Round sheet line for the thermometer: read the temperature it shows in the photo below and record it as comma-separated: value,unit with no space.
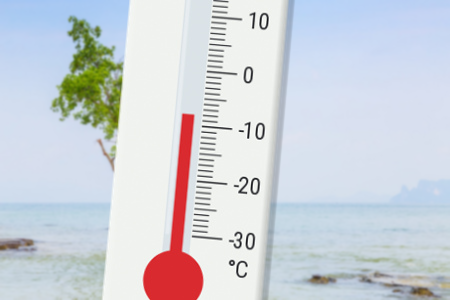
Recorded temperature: -8,°C
